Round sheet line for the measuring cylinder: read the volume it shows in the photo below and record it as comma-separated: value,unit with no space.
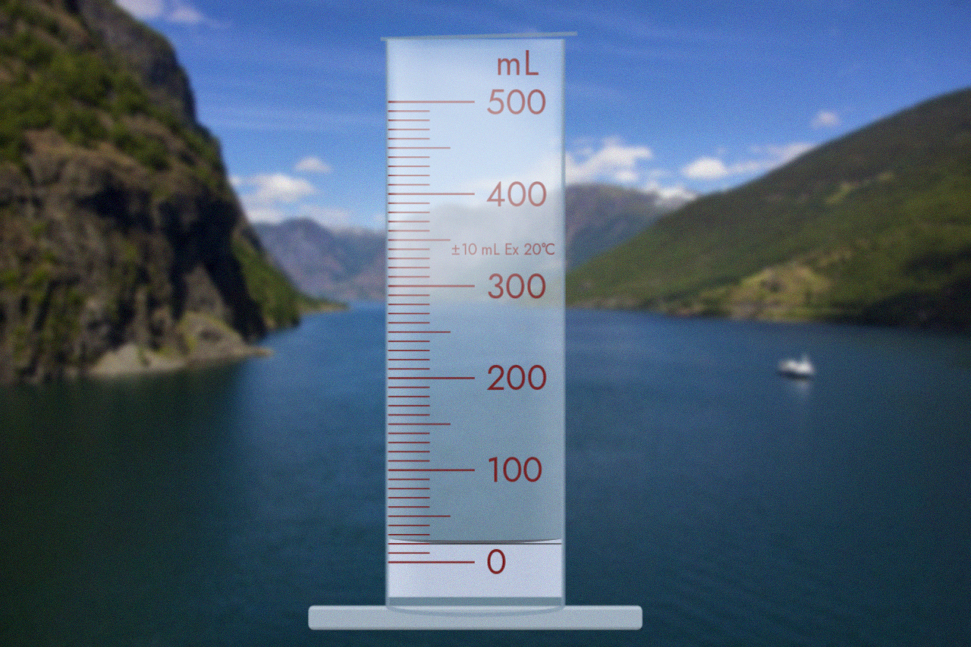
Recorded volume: 20,mL
